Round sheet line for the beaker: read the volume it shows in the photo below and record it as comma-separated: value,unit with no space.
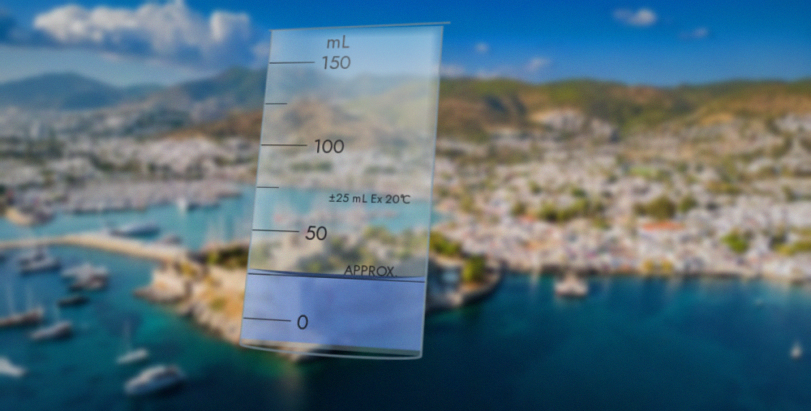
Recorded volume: 25,mL
